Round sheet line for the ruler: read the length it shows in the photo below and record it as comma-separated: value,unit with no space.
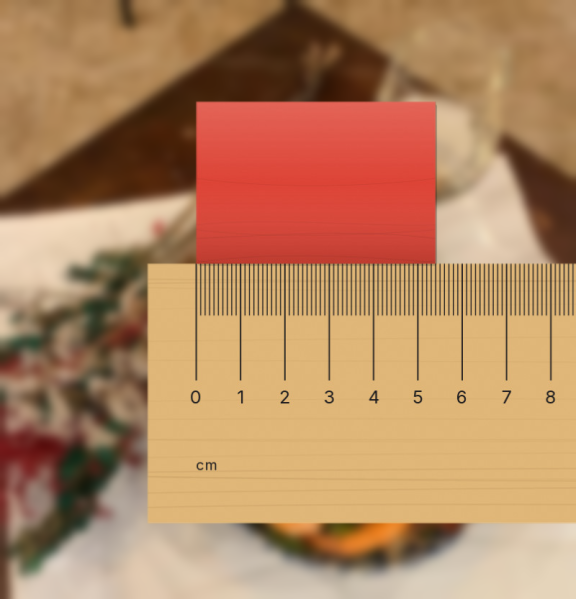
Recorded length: 5.4,cm
